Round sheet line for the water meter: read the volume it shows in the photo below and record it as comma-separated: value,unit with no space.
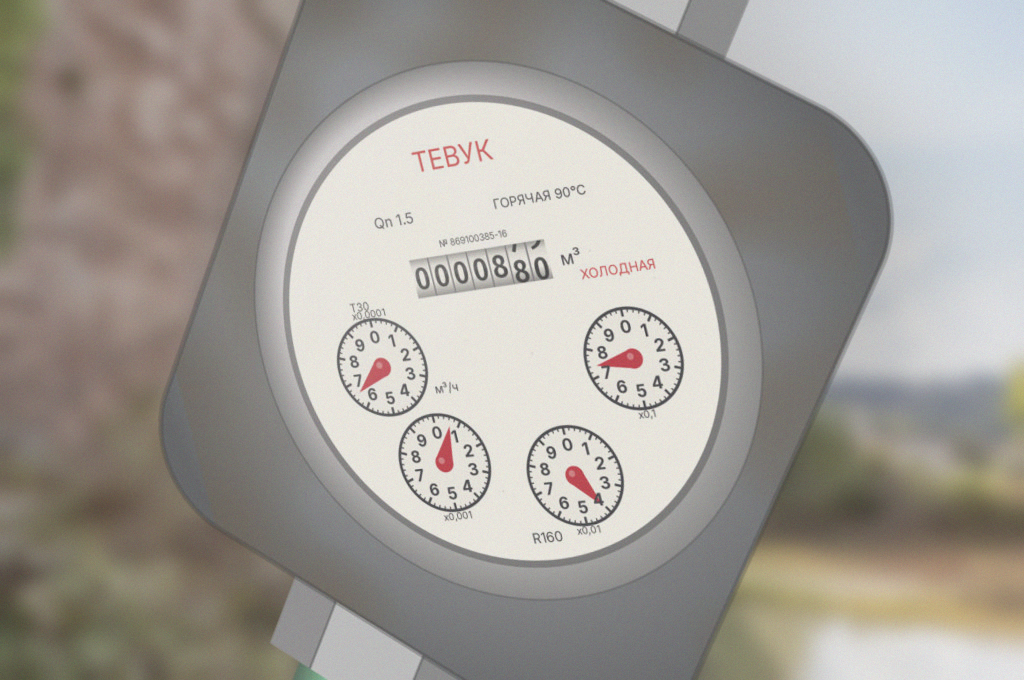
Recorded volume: 879.7406,m³
